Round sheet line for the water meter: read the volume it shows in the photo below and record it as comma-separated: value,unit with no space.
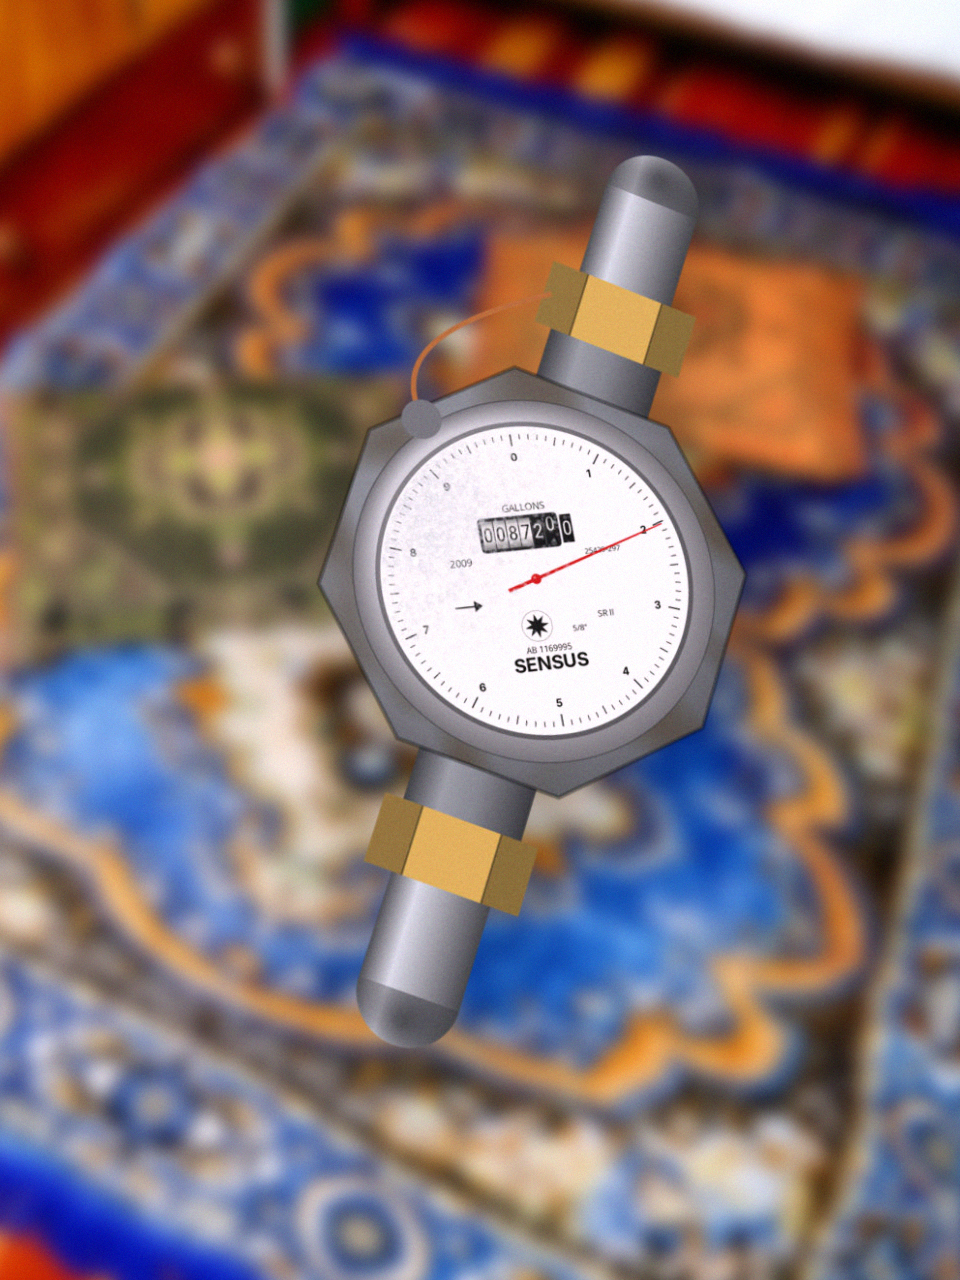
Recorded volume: 87202.0,gal
